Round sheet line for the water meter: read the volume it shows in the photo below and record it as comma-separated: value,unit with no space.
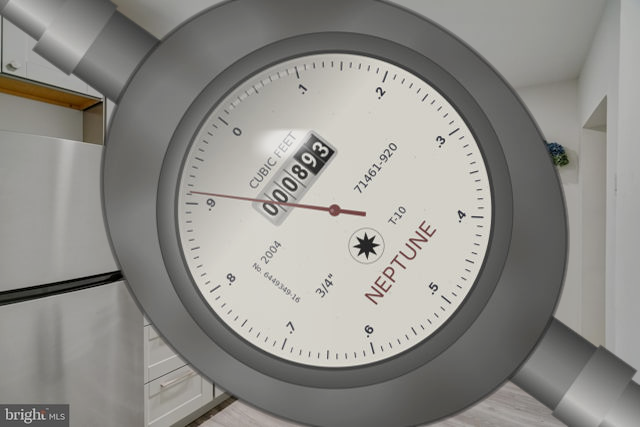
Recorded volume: 892.91,ft³
